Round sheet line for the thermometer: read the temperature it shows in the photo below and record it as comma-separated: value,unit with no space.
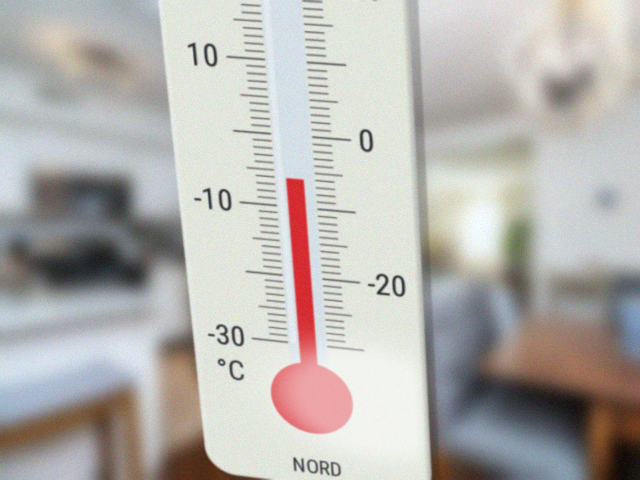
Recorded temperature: -6,°C
